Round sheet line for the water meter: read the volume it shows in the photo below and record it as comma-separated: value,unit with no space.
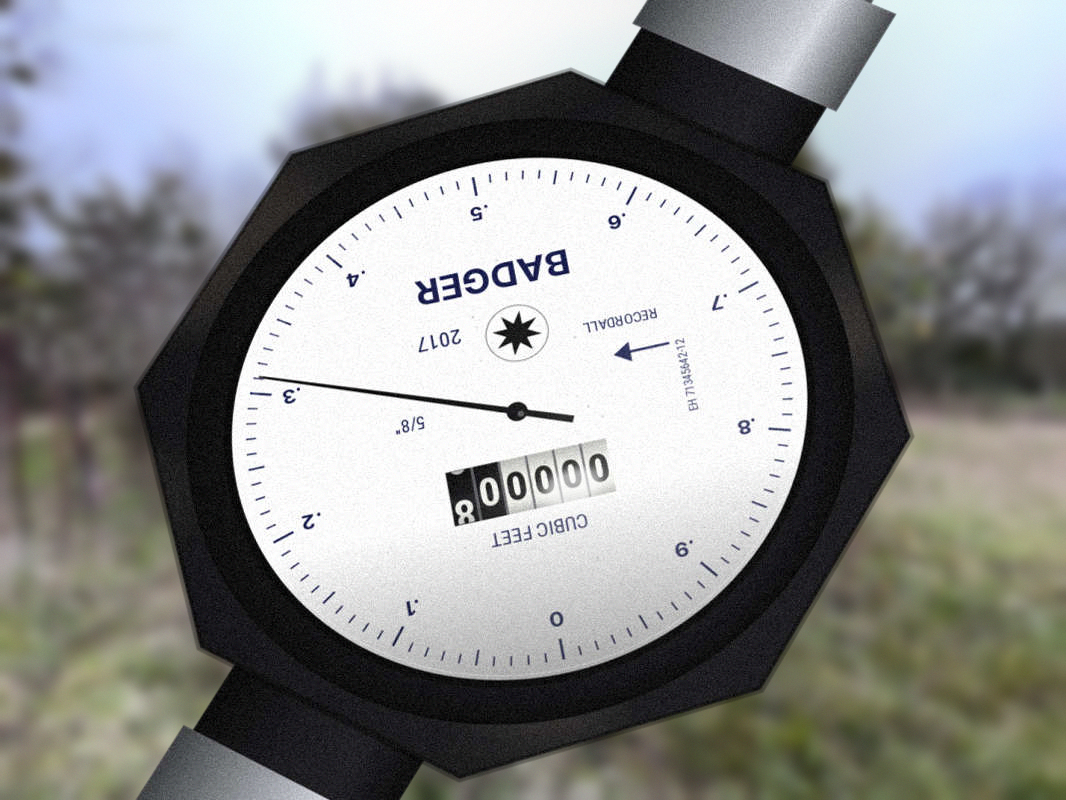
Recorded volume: 8.31,ft³
